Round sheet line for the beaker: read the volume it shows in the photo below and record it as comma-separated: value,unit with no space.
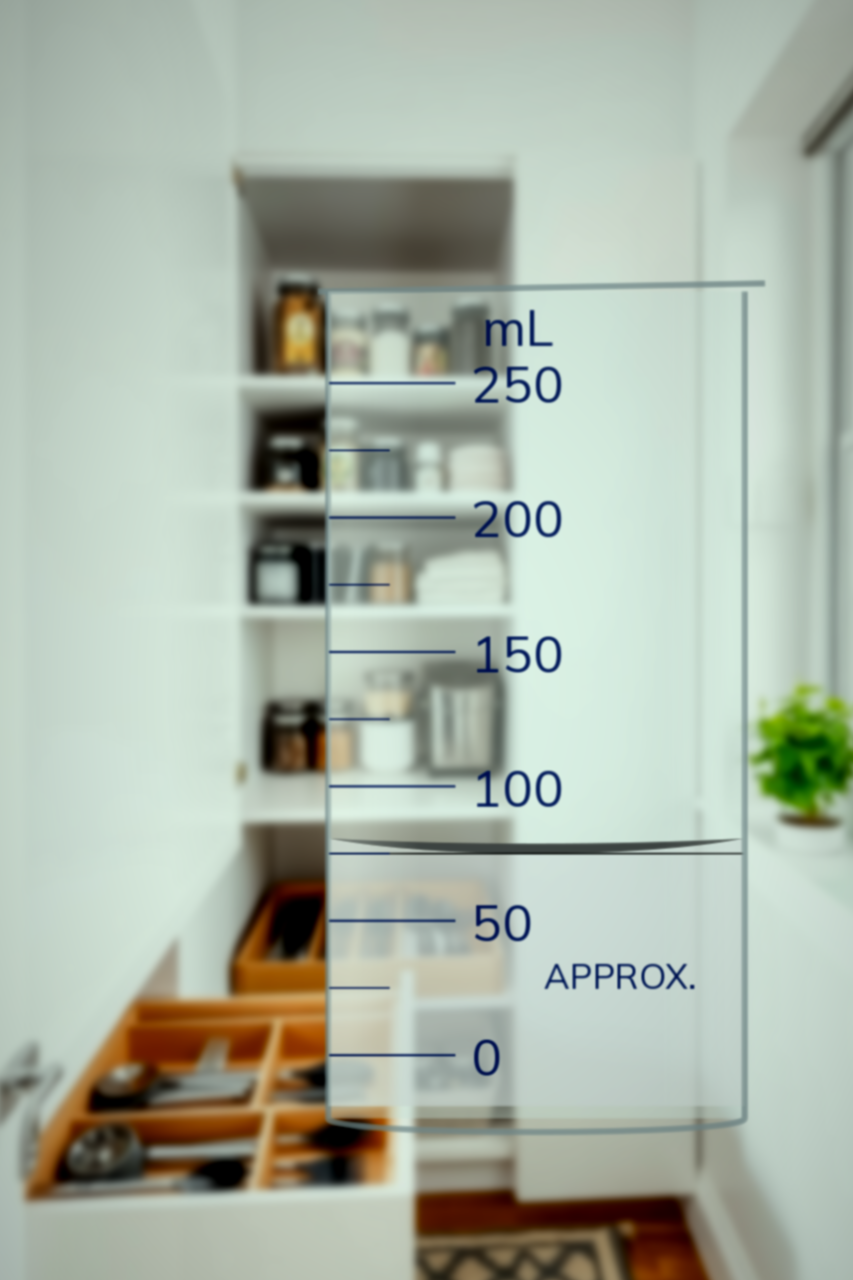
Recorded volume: 75,mL
